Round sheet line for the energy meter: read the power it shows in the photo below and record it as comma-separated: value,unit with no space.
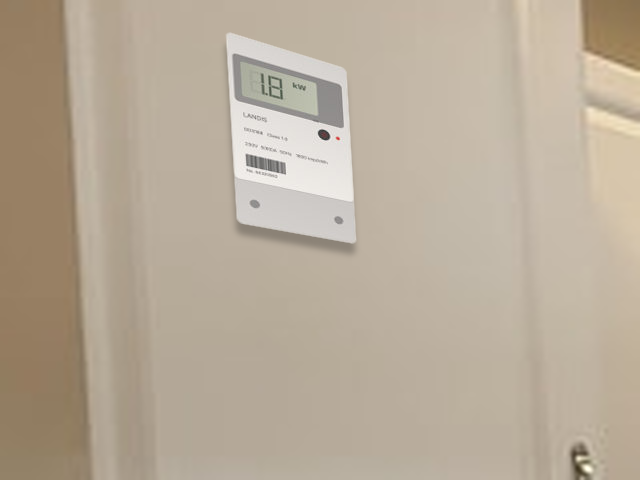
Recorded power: 1.8,kW
